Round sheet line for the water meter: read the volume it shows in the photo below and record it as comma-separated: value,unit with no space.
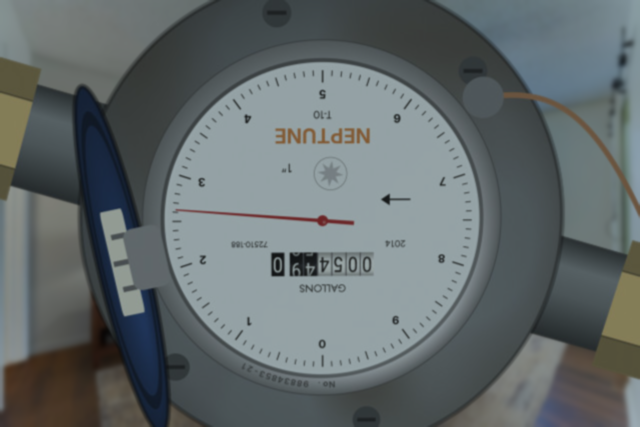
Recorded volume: 54492.6,gal
